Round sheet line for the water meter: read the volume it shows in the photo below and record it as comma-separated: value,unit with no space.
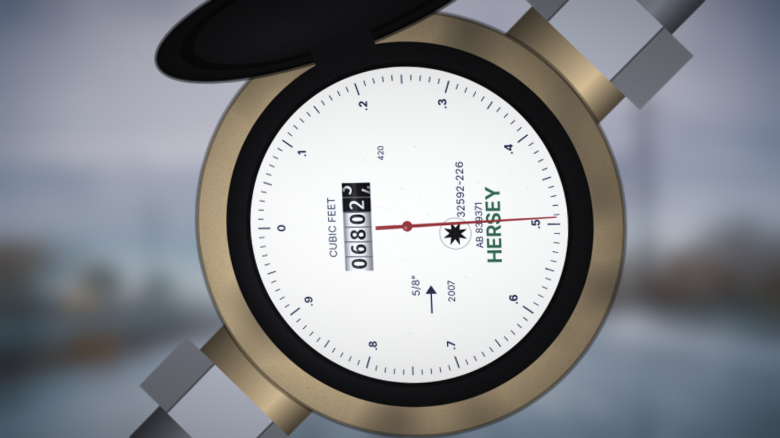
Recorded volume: 68023.49,ft³
